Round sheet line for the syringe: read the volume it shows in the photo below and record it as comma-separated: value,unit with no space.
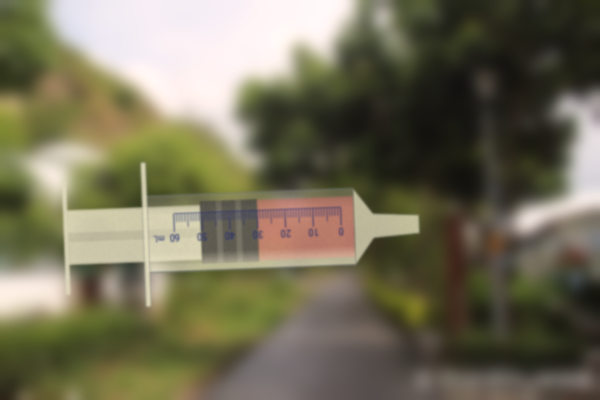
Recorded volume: 30,mL
